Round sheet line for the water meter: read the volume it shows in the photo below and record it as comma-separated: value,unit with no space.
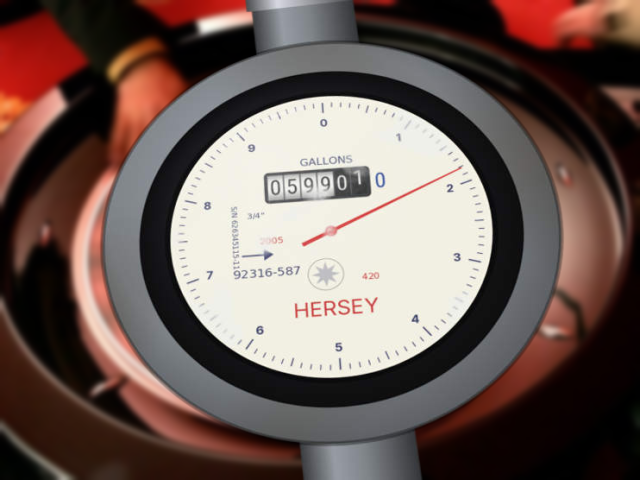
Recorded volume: 599011.8,gal
